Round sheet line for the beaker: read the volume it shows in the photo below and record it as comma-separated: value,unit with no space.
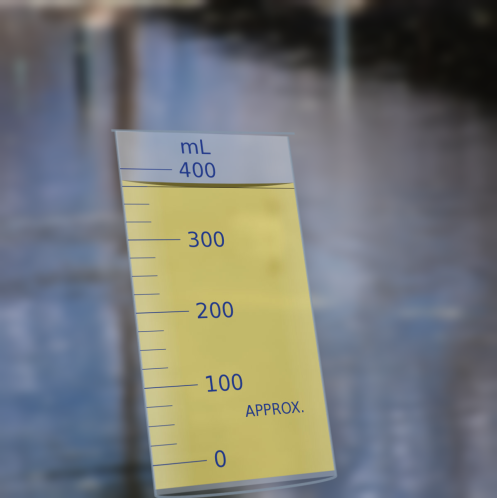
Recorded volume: 375,mL
